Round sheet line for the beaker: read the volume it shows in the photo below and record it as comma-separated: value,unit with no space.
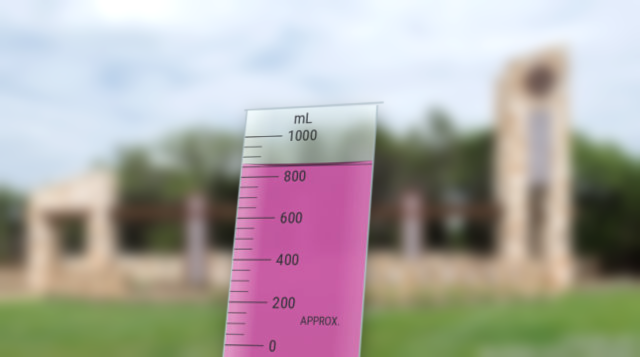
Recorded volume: 850,mL
